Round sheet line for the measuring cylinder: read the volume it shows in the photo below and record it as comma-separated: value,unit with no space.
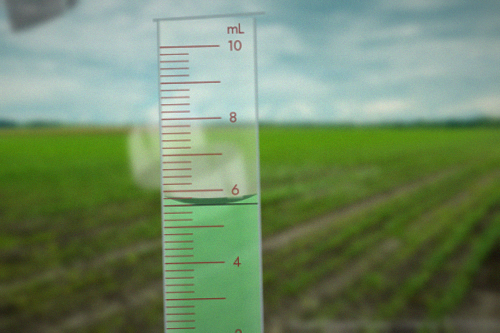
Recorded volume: 5.6,mL
